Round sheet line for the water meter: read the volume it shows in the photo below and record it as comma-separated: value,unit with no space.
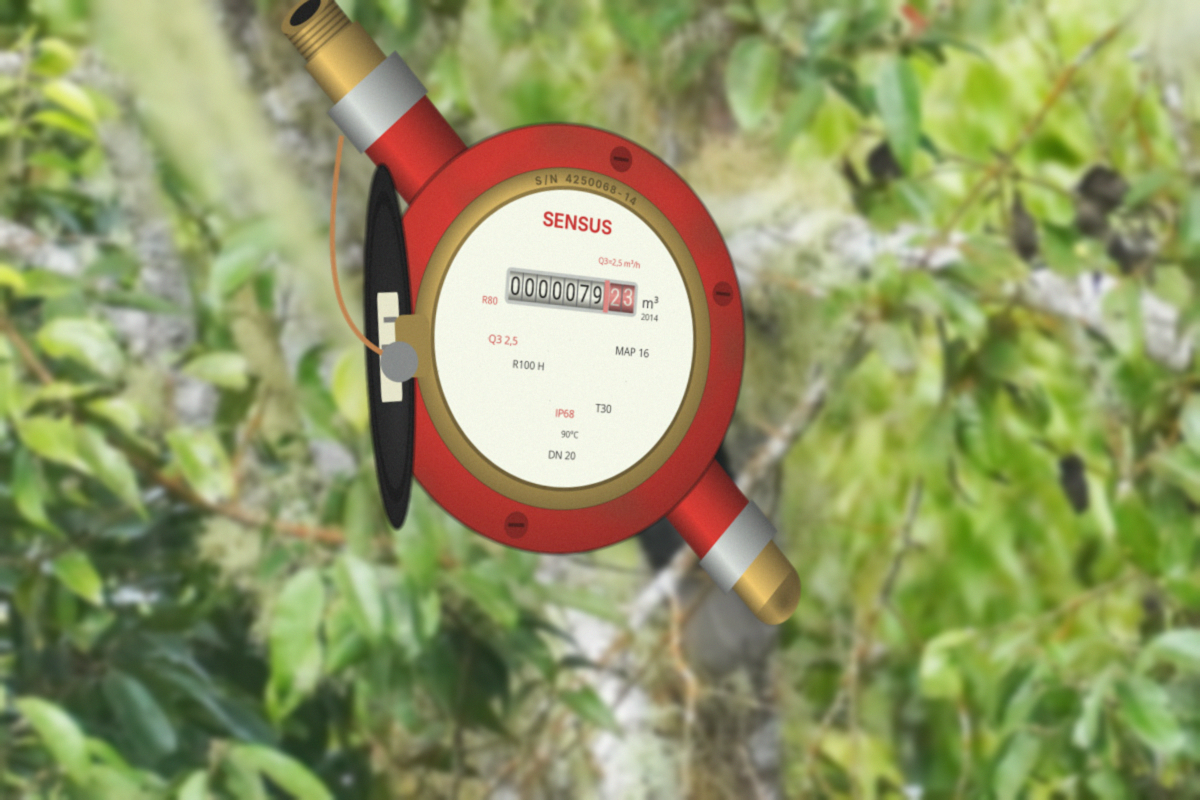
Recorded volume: 79.23,m³
